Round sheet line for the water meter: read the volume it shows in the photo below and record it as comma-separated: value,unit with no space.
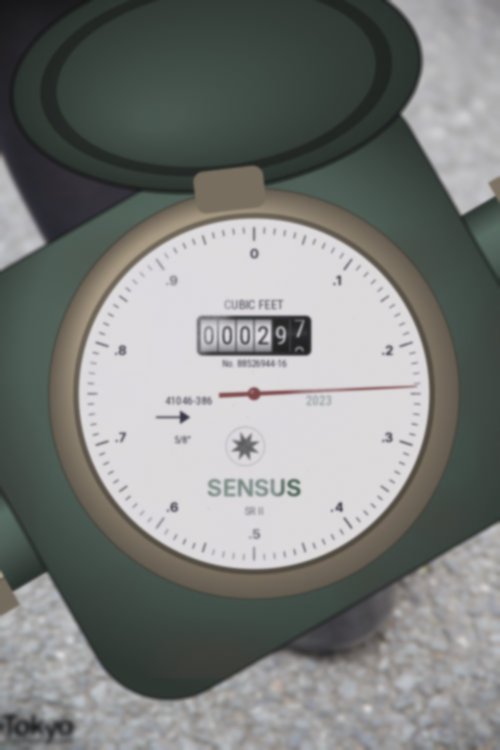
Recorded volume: 297.24,ft³
